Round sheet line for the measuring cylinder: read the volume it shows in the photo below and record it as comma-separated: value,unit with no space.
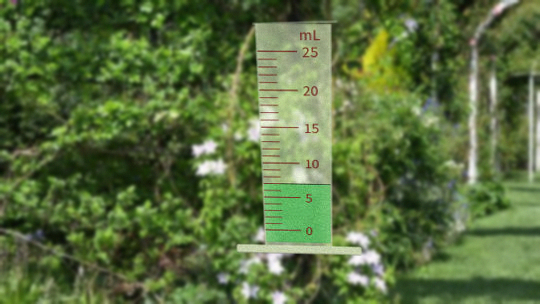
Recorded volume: 7,mL
